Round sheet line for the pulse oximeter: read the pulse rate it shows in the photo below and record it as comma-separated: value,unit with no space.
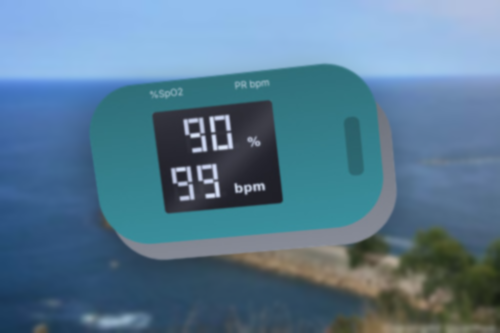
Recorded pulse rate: 99,bpm
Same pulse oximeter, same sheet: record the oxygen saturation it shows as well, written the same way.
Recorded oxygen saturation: 90,%
